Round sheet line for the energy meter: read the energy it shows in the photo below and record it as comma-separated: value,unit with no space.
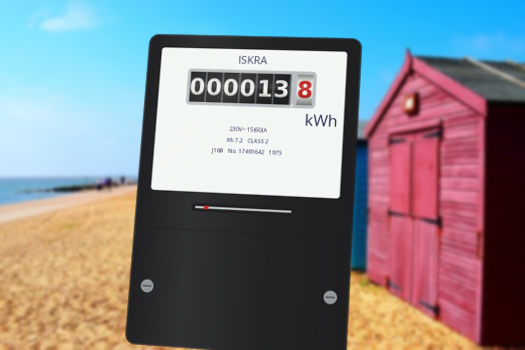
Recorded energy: 13.8,kWh
